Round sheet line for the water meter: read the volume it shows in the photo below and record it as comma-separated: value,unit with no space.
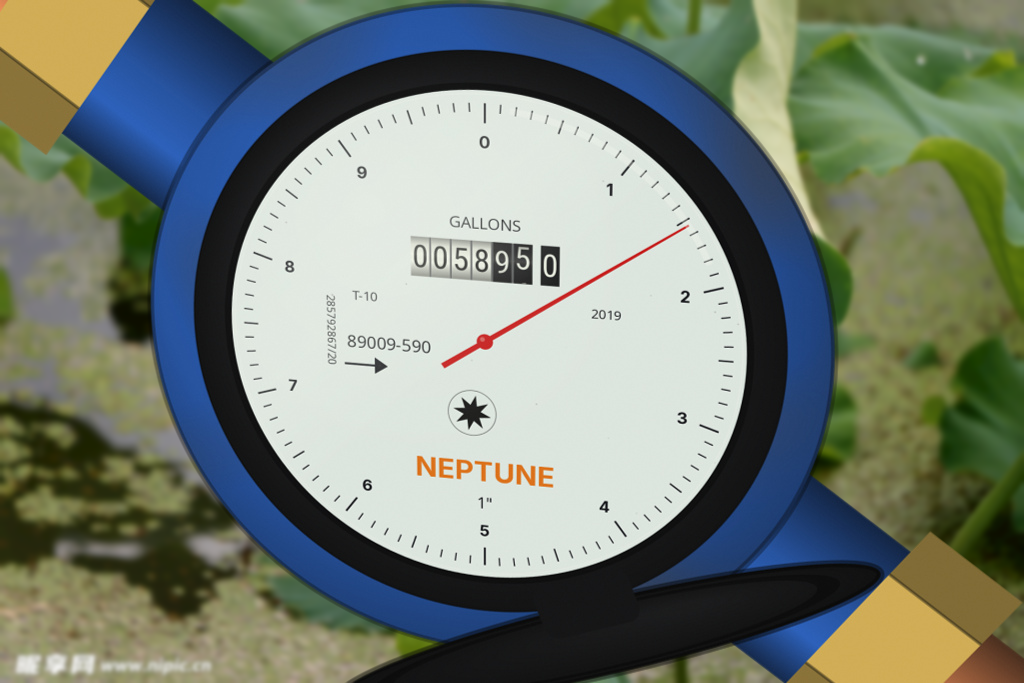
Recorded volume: 58951.5,gal
